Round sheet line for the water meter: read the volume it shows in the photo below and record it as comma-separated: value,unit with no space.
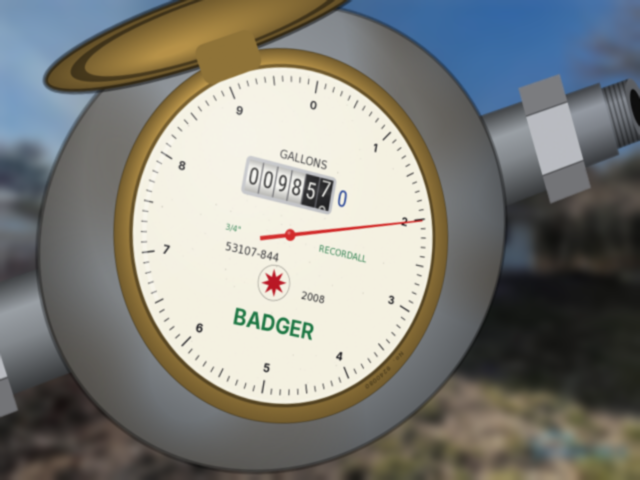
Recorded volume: 98572.0,gal
